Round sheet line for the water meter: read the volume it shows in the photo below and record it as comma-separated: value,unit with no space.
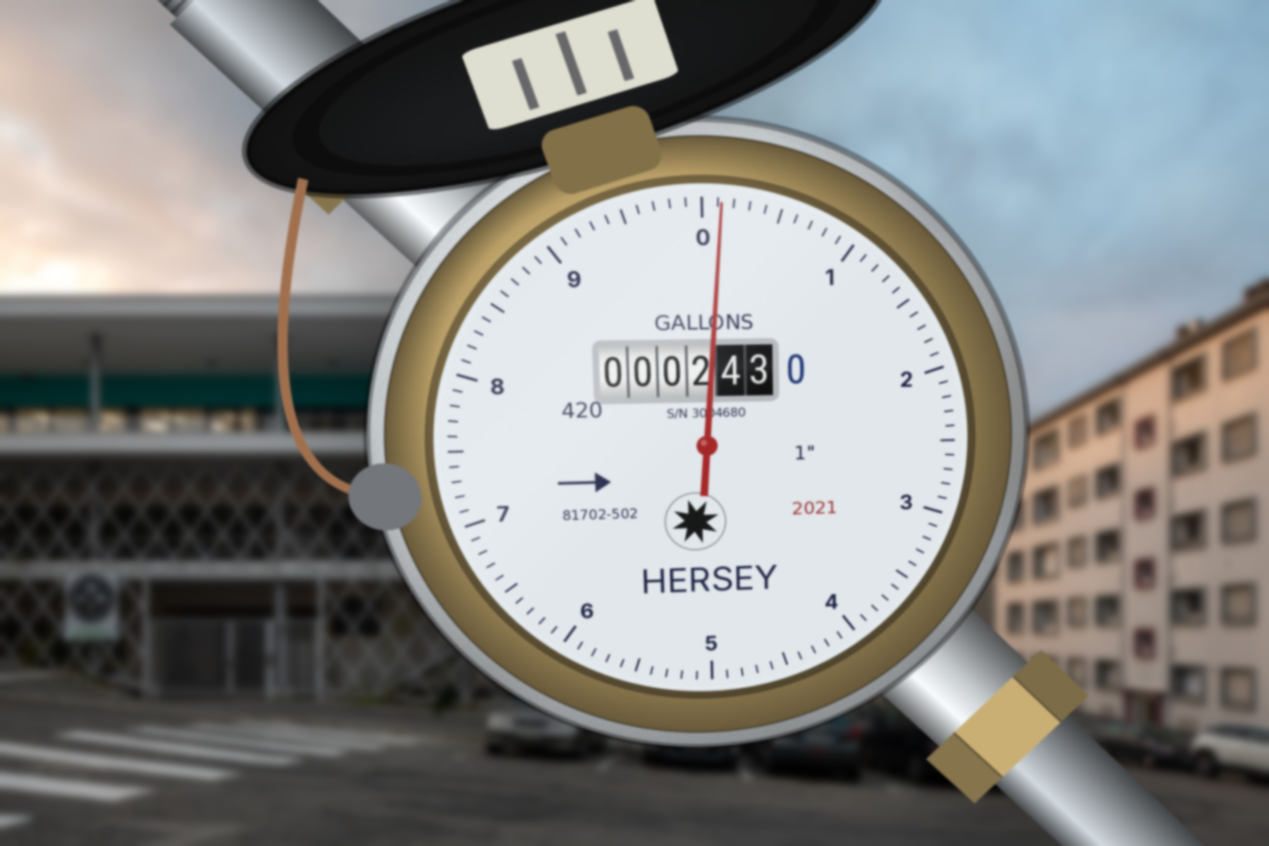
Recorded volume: 2430.1,gal
